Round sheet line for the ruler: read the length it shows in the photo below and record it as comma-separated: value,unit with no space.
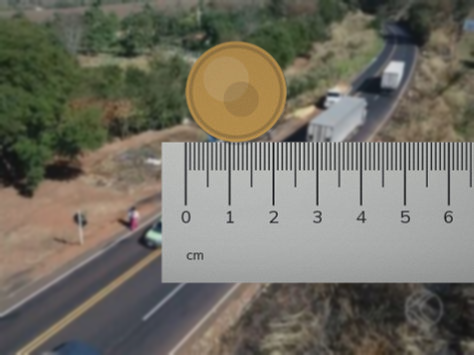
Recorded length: 2.3,cm
